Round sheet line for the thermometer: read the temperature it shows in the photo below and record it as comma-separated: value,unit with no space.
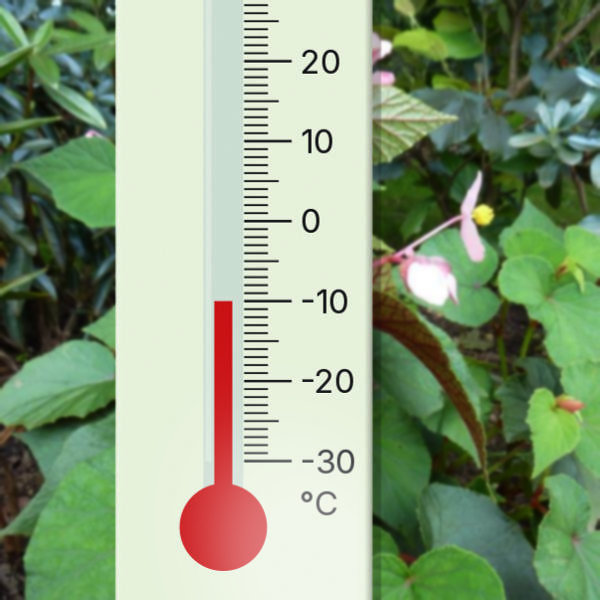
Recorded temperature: -10,°C
